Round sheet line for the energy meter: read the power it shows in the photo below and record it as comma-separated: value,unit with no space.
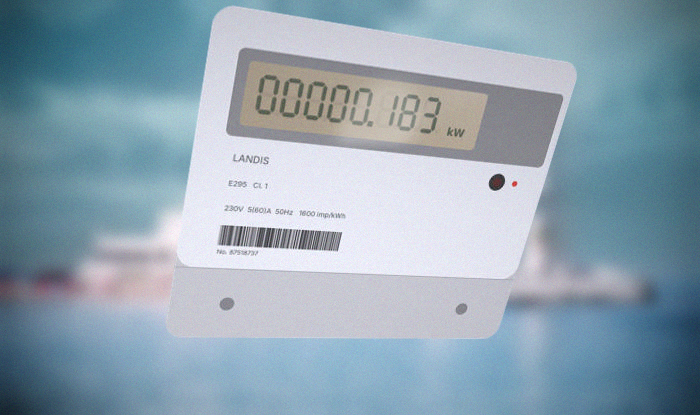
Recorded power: 0.183,kW
